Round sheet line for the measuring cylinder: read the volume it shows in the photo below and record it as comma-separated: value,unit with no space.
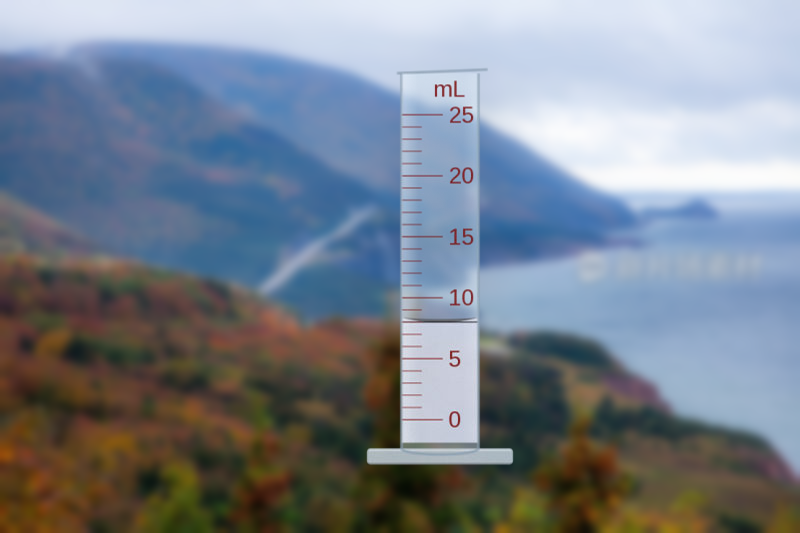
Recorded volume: 8,mL
